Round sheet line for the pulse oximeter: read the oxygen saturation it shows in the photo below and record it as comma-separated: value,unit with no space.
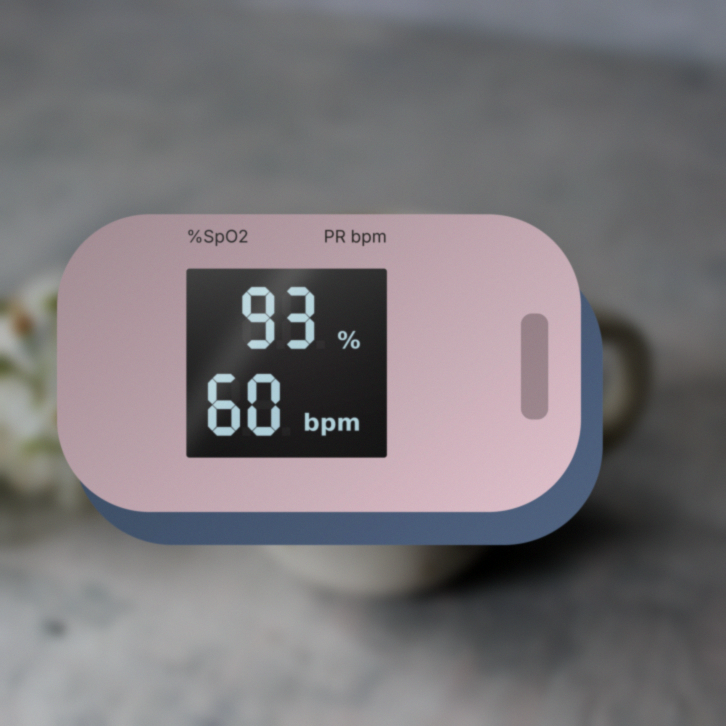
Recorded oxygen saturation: 93,%
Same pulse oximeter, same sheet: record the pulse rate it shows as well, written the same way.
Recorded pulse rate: 60,bpm
